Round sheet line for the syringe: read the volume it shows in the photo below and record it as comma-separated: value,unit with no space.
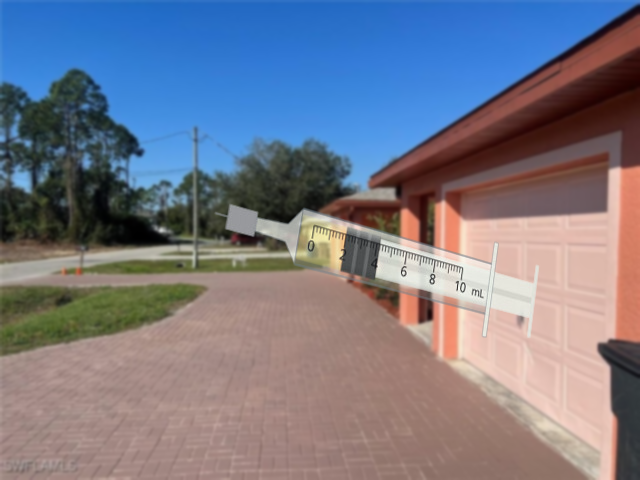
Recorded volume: 2,mL
